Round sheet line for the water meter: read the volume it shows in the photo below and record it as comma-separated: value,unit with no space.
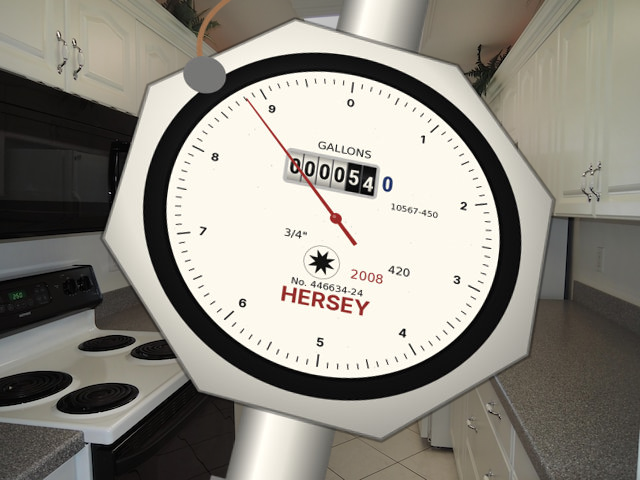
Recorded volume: 538.8,gal
